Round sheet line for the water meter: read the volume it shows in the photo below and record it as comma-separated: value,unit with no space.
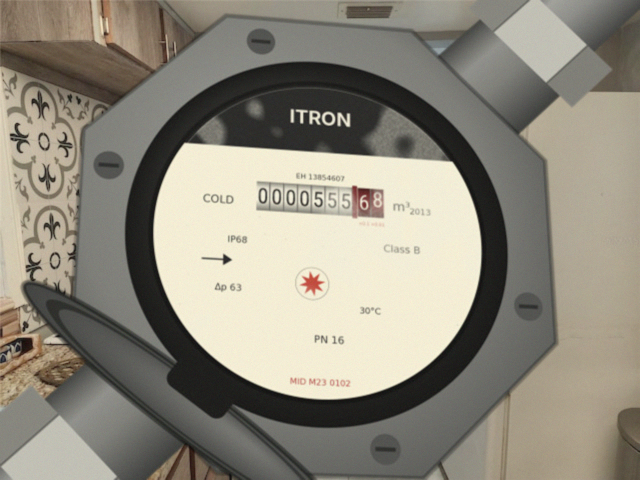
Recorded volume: 555.68,m³
